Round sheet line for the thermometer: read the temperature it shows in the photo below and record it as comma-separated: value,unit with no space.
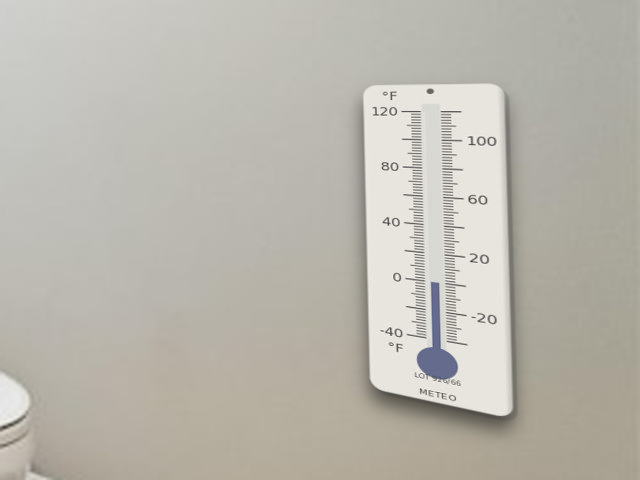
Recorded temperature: 0,°F
